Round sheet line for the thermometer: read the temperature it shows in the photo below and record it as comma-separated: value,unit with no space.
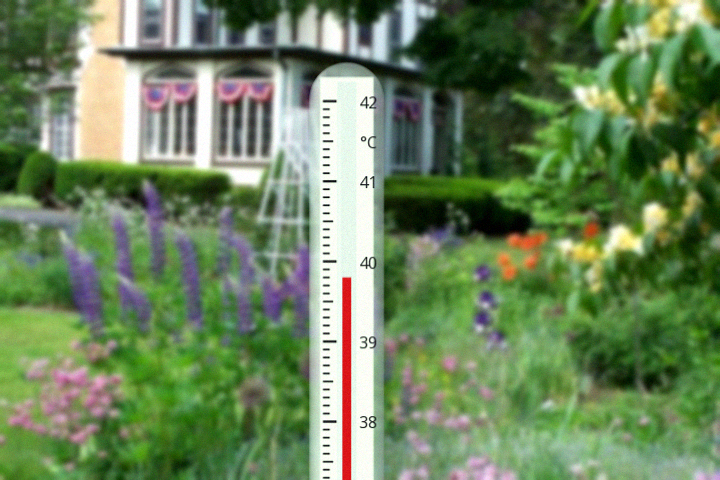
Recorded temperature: 39.8,°C
